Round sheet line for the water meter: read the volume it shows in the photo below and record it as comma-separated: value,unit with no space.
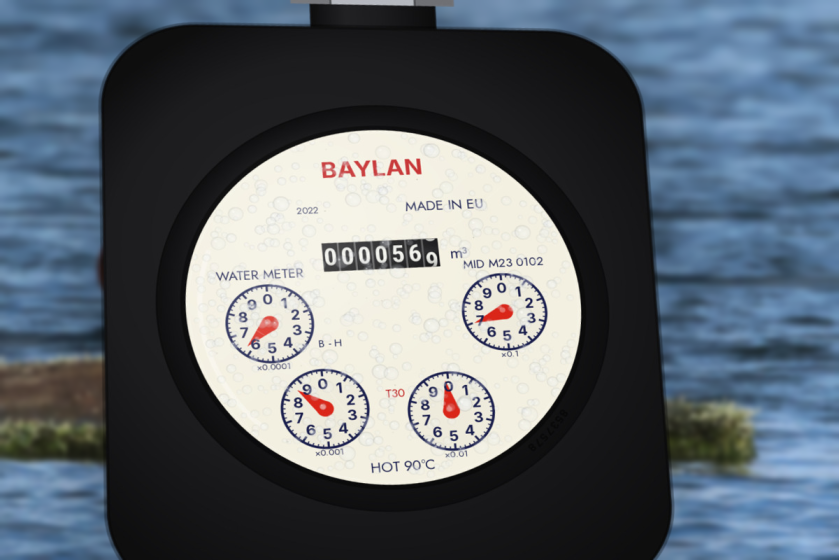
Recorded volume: 568.6986,m³
